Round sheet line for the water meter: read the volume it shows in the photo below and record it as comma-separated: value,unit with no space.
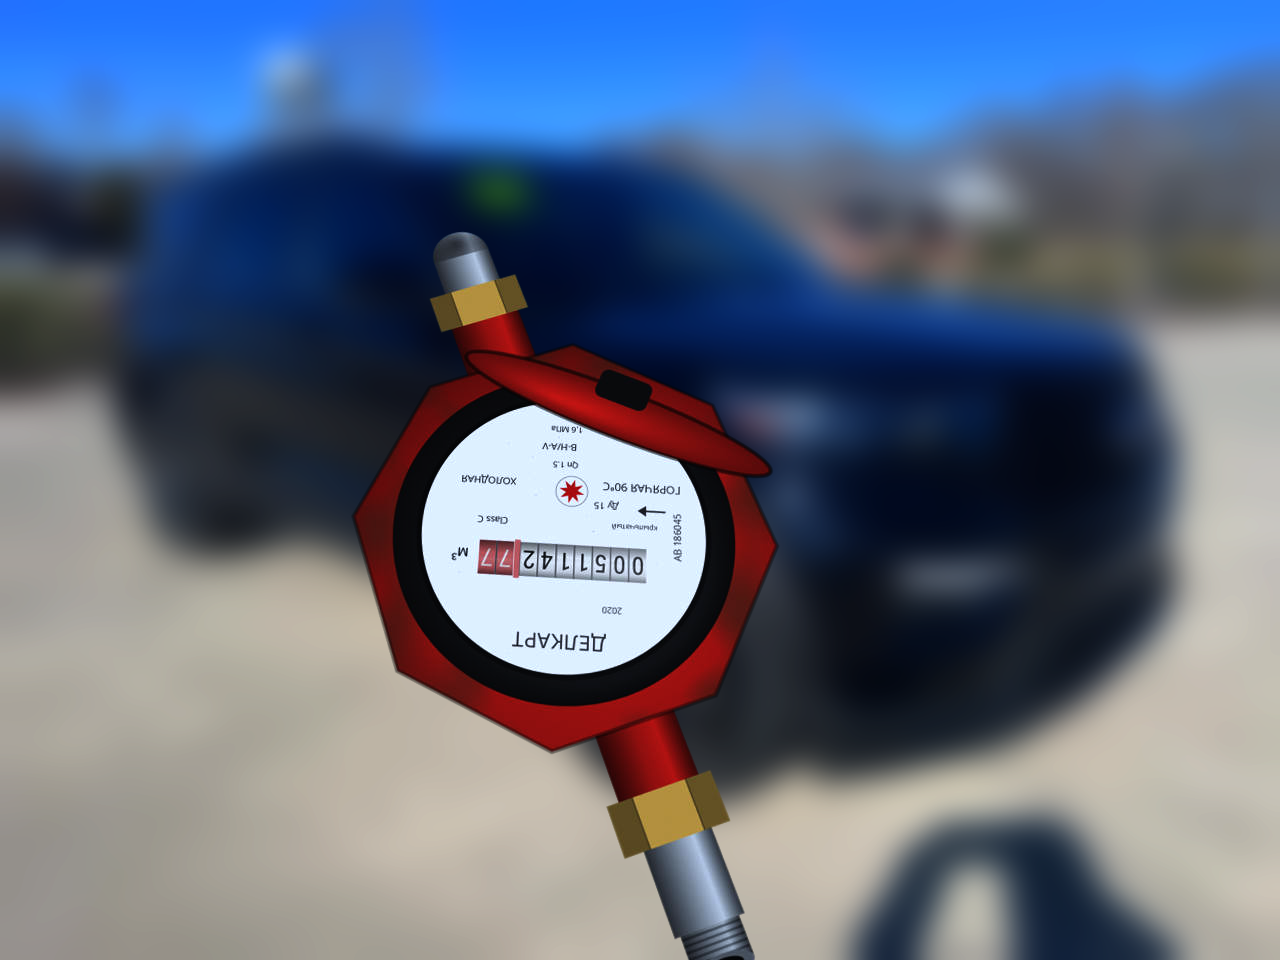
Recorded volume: 51142.77,m³
